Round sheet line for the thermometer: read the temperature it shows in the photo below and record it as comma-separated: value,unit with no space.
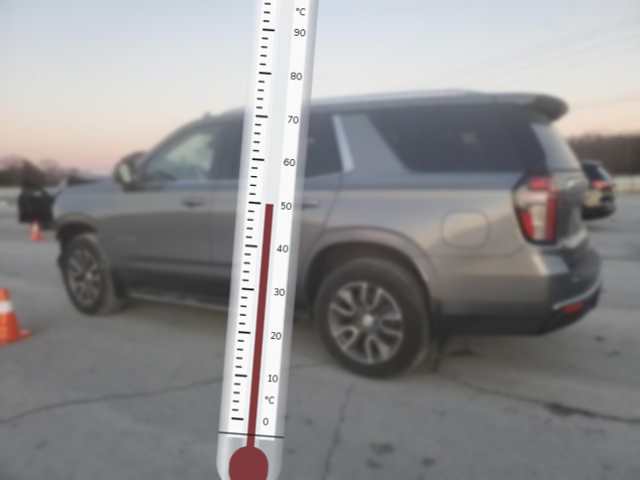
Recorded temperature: 50,°C
